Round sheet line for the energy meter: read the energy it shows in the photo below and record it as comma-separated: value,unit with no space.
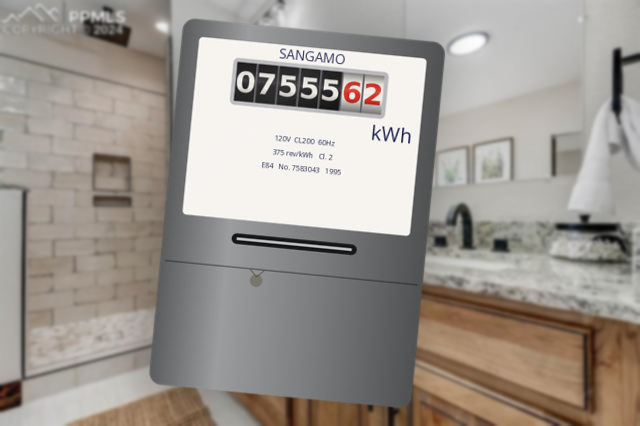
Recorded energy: 7555.62,kWh
